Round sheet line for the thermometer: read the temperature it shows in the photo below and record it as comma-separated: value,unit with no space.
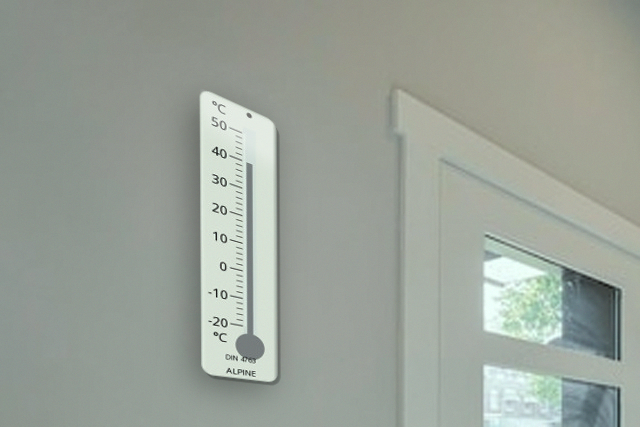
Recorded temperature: 40,°C
